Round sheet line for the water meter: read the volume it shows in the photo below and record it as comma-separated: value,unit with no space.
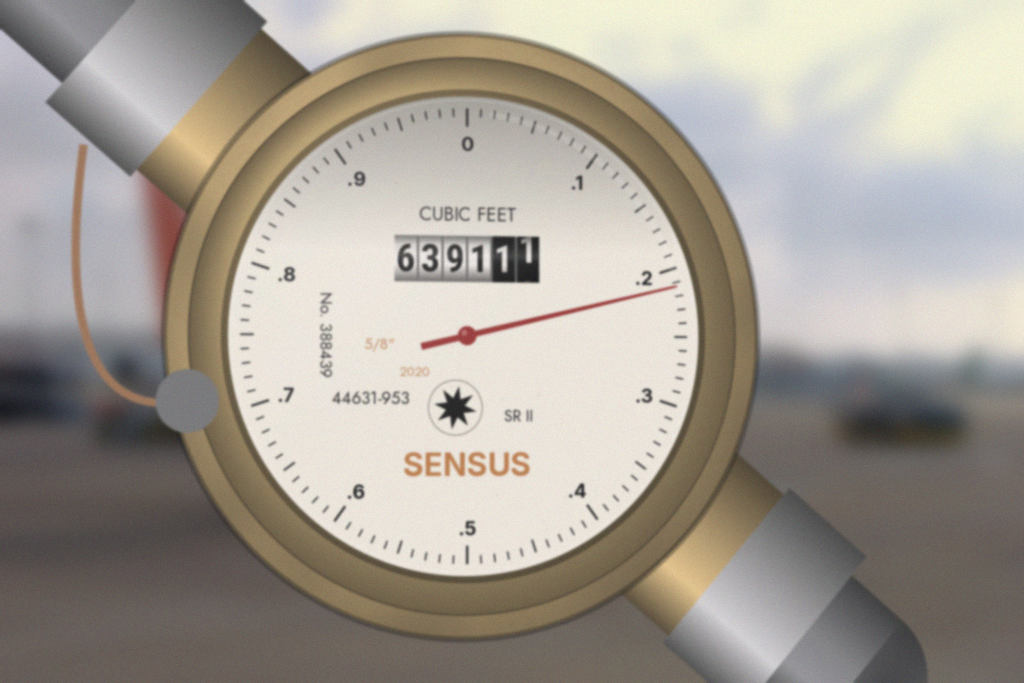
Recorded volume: 639111.21,ft³
